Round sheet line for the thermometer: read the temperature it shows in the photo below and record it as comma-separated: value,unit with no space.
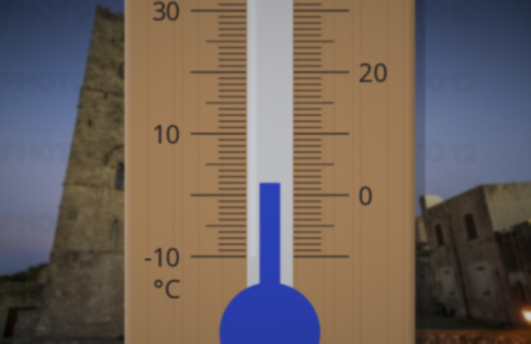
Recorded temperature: 2,°C
